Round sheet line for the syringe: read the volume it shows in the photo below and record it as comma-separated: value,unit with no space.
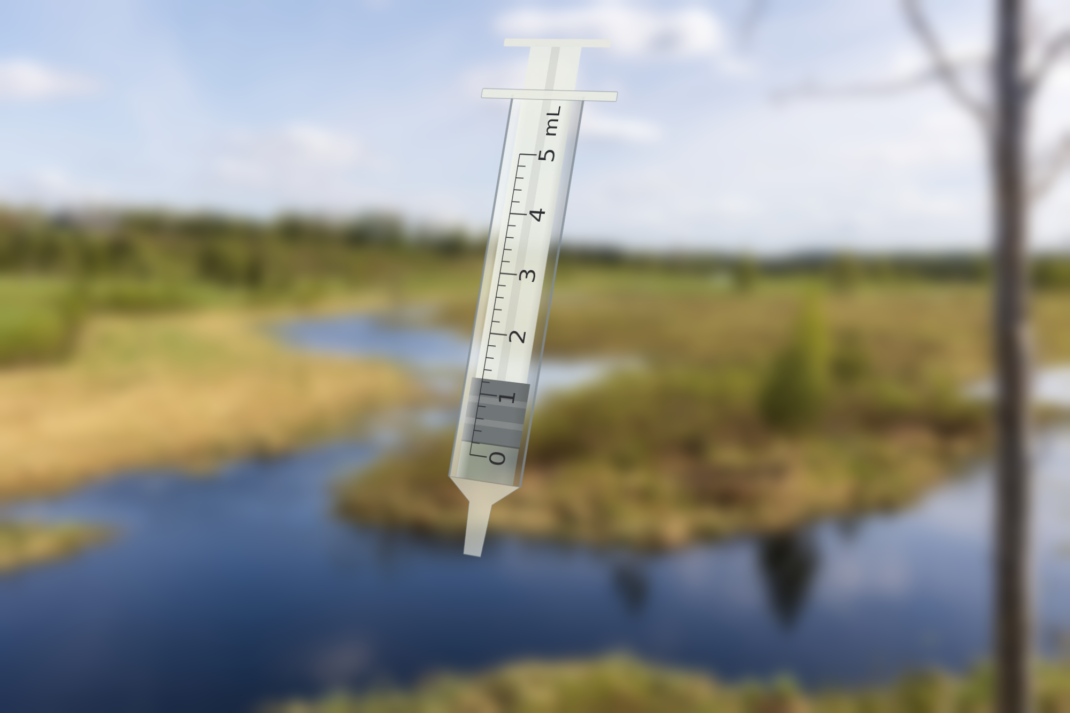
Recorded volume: 0.2,mL
